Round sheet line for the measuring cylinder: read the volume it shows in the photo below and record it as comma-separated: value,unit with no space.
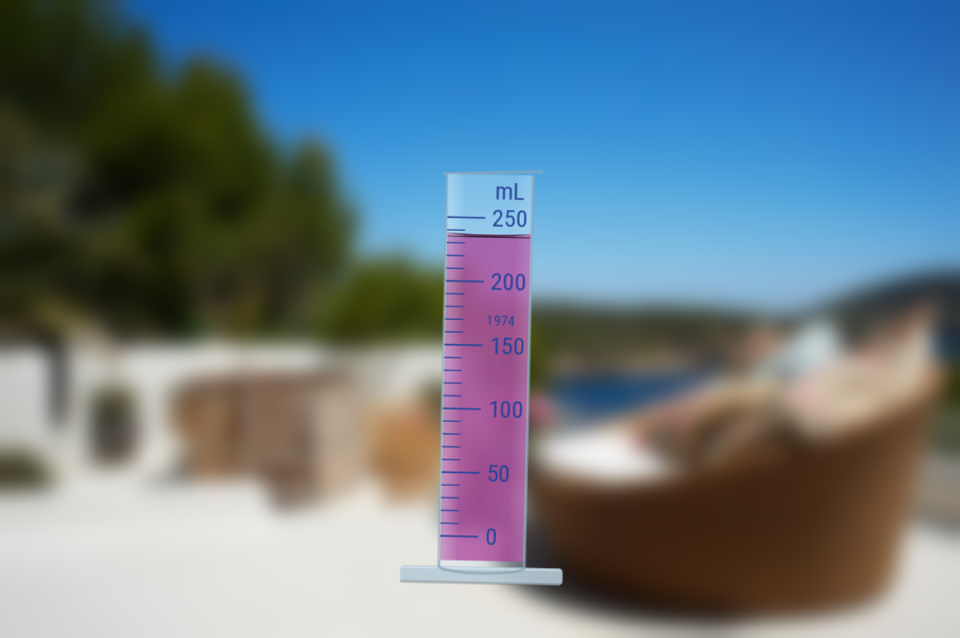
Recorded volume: 235,mL
